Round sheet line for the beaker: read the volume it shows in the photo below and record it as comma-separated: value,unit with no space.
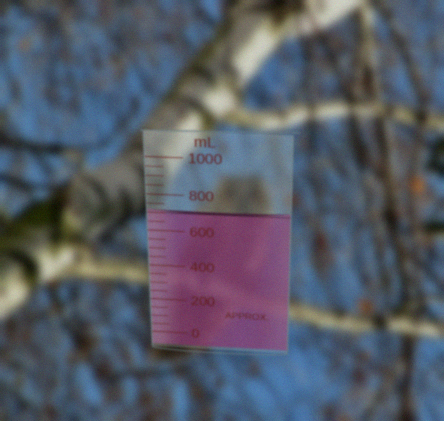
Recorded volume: 700,mL
